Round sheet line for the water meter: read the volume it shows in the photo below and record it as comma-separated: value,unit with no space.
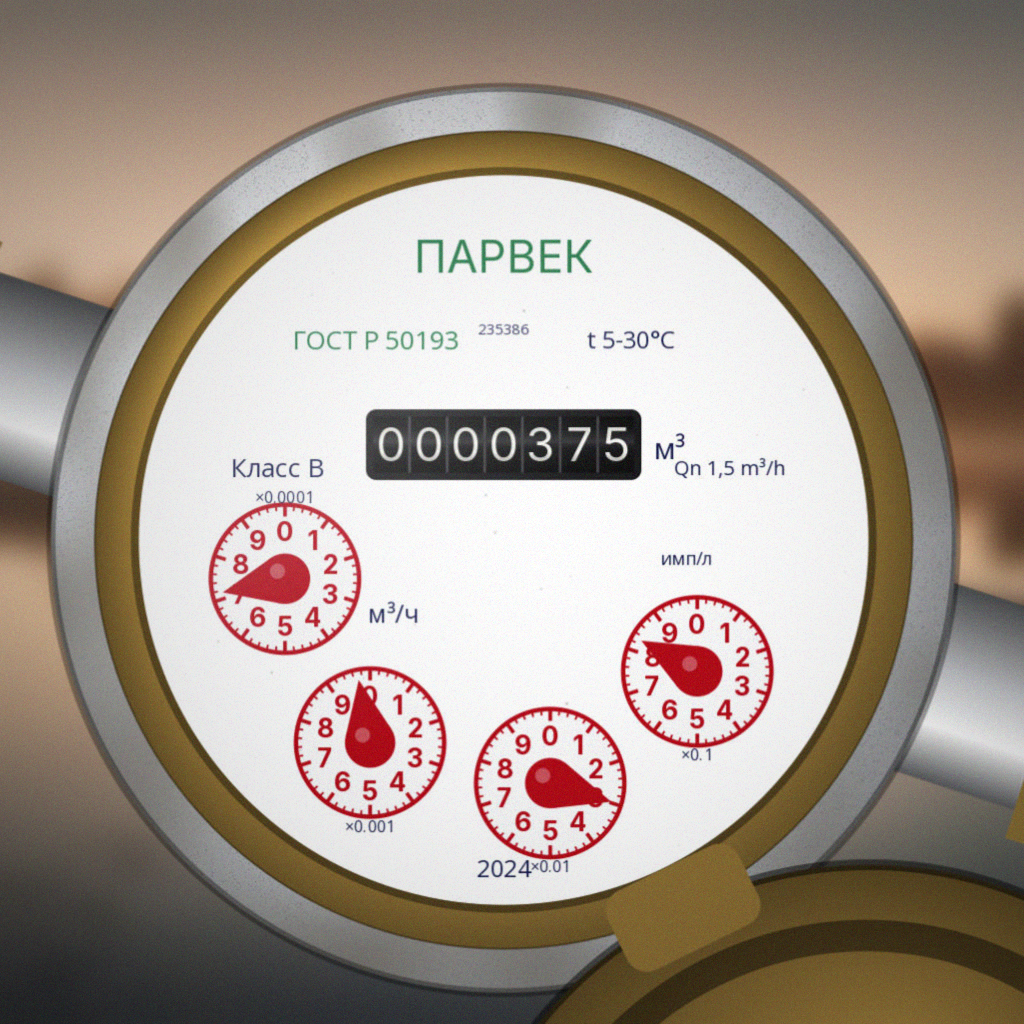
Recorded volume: 375.8297,m³
